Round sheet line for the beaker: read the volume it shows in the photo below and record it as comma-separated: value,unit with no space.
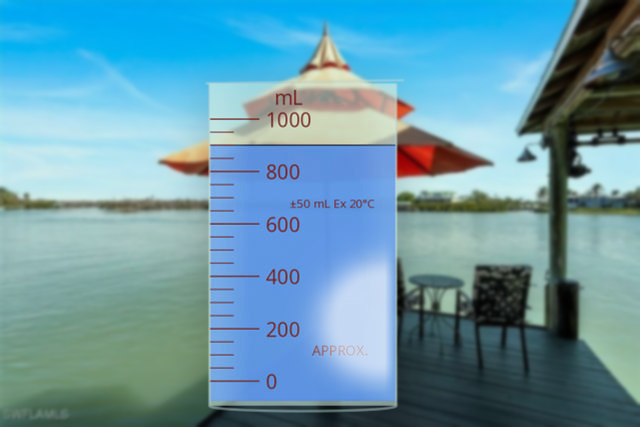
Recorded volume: 900,mL
